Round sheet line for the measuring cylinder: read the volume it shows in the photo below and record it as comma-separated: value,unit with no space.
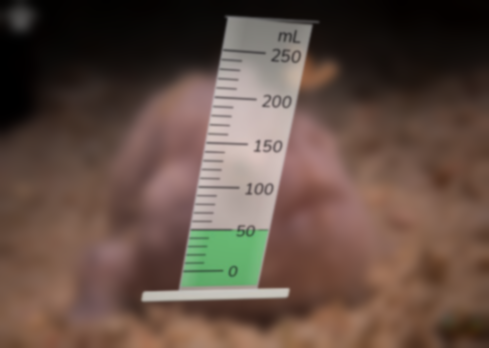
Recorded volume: 50,mL
